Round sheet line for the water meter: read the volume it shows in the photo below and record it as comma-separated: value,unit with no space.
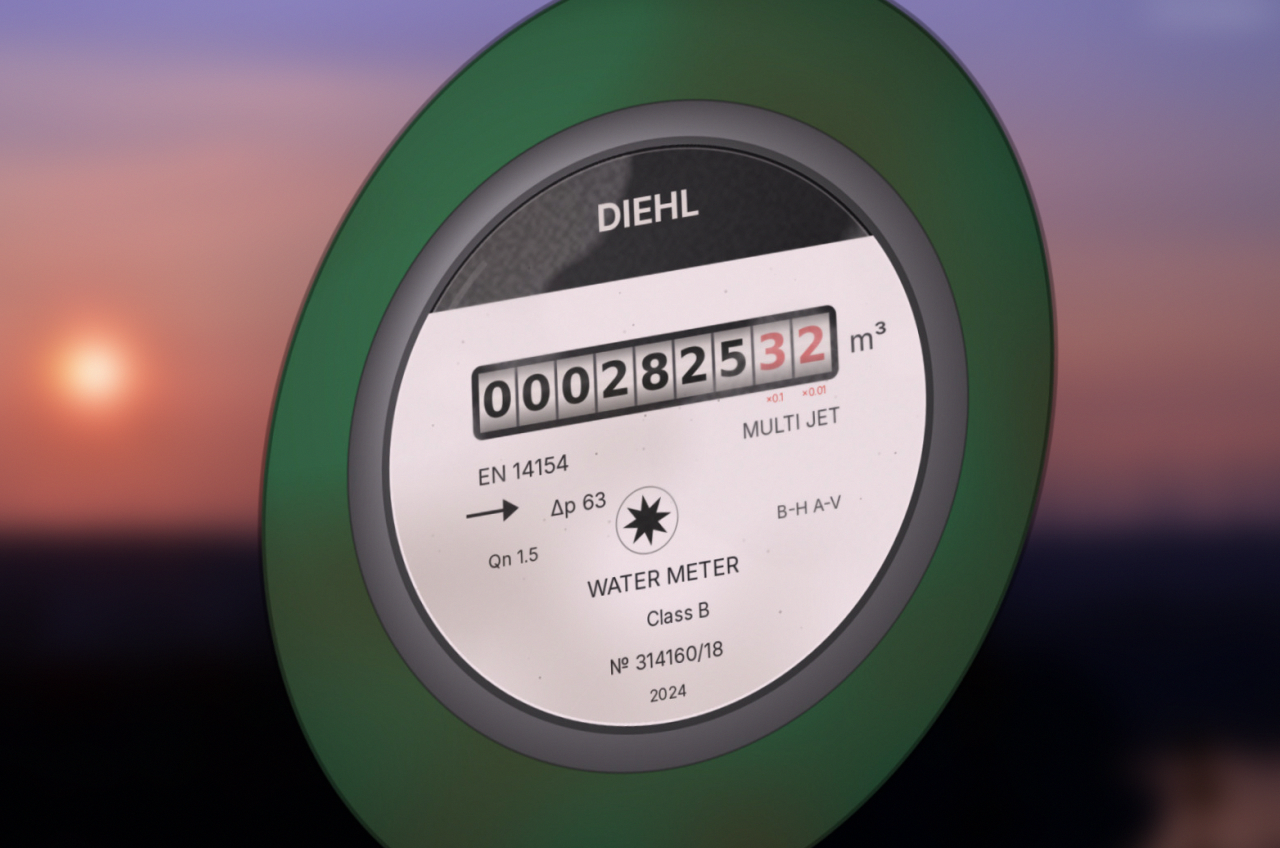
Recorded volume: 2825.32,m³
